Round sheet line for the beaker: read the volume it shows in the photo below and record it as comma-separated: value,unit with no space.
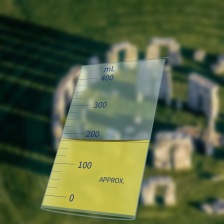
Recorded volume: 175,mL
